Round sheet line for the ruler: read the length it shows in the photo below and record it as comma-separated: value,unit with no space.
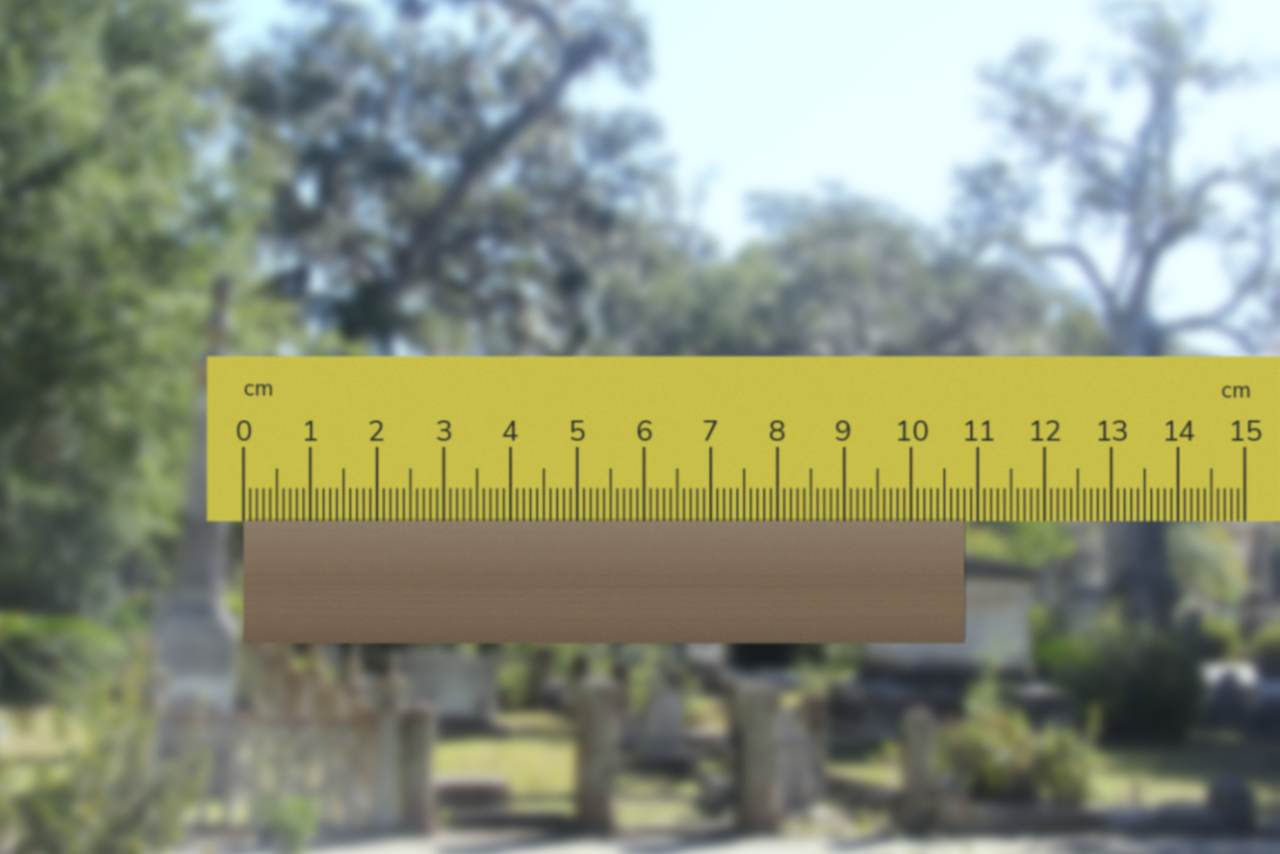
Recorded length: 10.8,cm
